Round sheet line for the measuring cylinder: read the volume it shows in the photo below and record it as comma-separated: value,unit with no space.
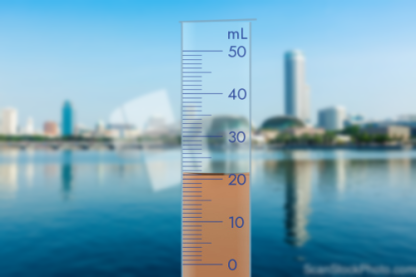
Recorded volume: 21,mL
